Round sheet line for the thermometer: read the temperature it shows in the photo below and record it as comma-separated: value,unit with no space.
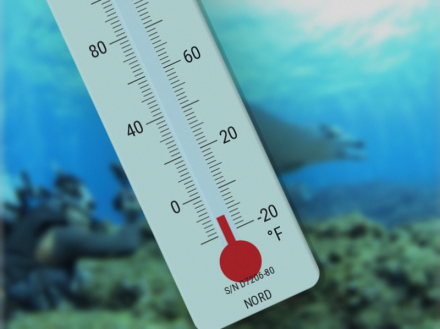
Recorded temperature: -12,°F
